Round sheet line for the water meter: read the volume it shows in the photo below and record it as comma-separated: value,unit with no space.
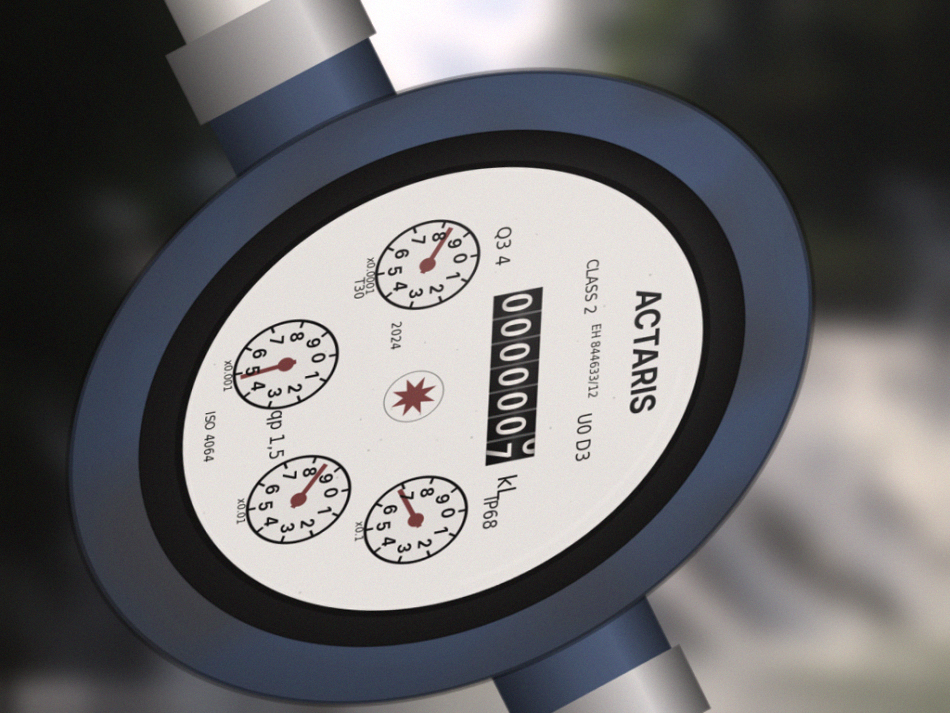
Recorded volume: 6.6848,kL
